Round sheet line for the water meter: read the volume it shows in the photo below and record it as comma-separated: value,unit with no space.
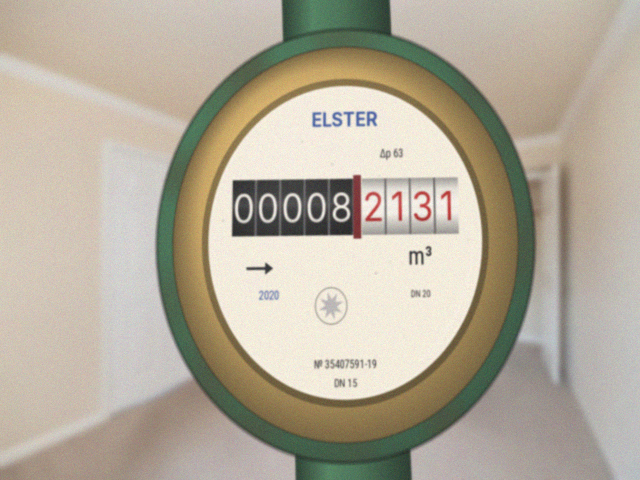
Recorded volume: 8.2131,m³
